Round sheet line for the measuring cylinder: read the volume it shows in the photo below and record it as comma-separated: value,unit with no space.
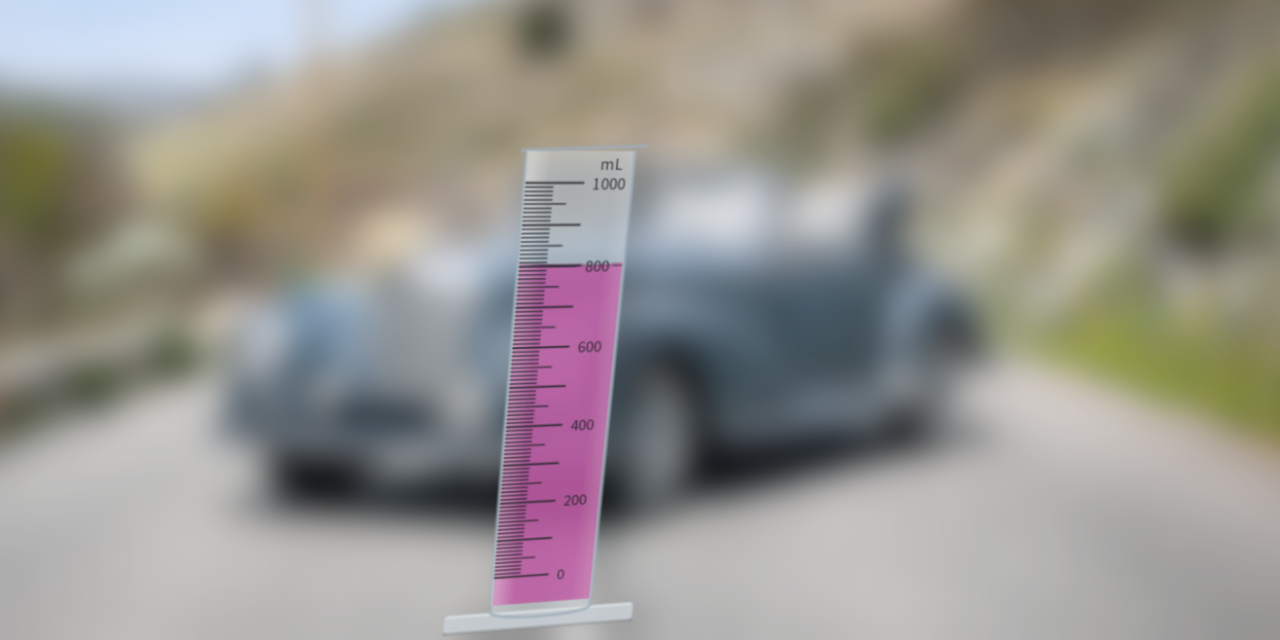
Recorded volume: 800,mL
